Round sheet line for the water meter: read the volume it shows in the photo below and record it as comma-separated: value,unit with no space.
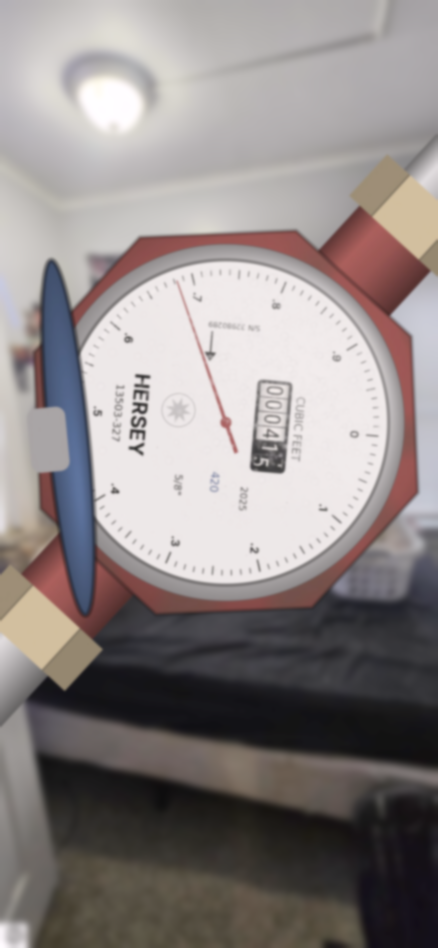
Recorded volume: 414.68,ft³
